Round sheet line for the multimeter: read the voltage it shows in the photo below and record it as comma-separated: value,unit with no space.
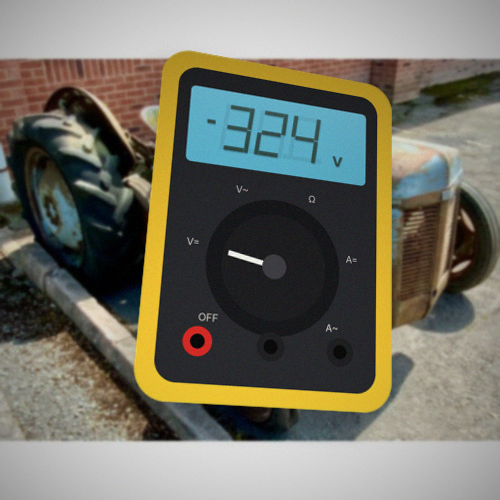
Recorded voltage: -324,V
